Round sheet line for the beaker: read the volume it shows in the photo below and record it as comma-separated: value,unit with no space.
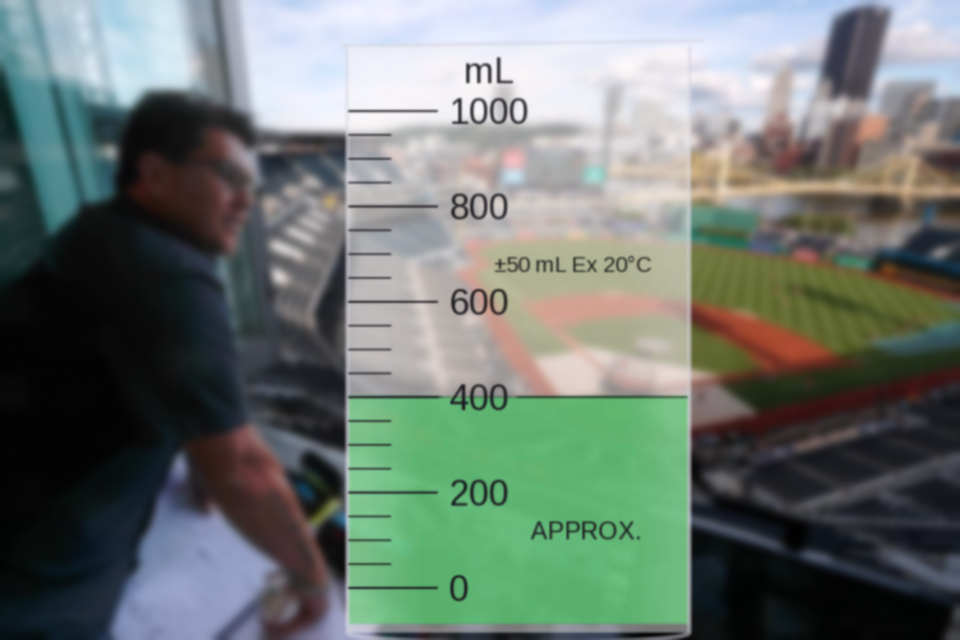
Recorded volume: 400,mL
